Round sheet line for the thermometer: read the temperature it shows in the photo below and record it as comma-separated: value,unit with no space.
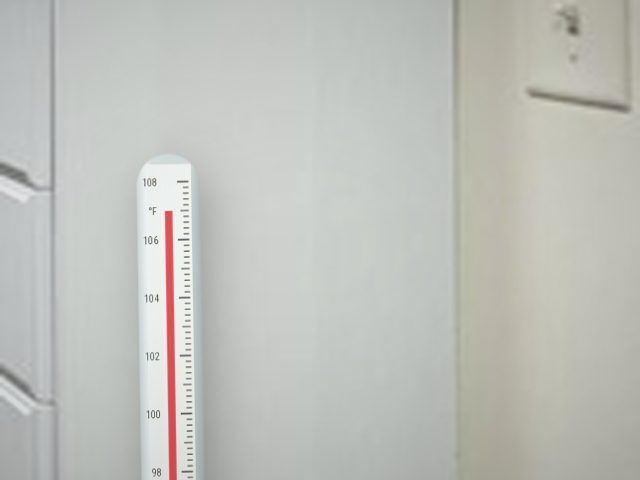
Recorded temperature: 107,°F
